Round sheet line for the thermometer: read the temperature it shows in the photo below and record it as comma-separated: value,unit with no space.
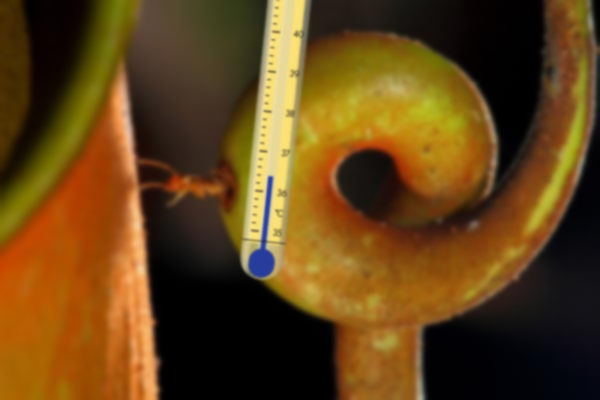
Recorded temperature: 36.4,°C
